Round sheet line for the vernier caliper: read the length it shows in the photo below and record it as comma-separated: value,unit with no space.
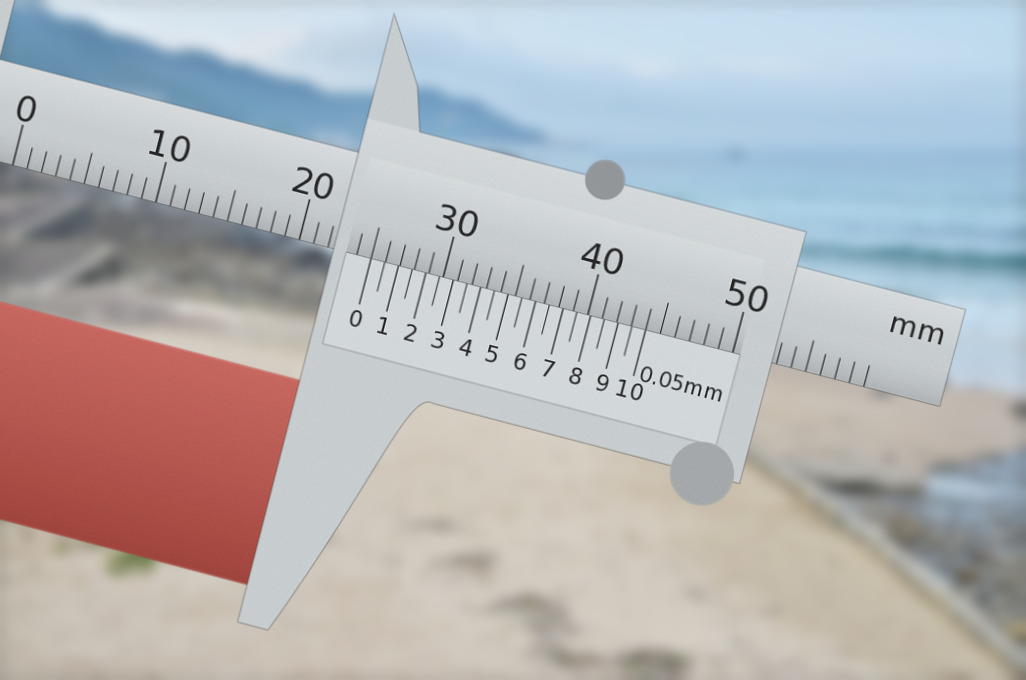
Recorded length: 25.0,mm
